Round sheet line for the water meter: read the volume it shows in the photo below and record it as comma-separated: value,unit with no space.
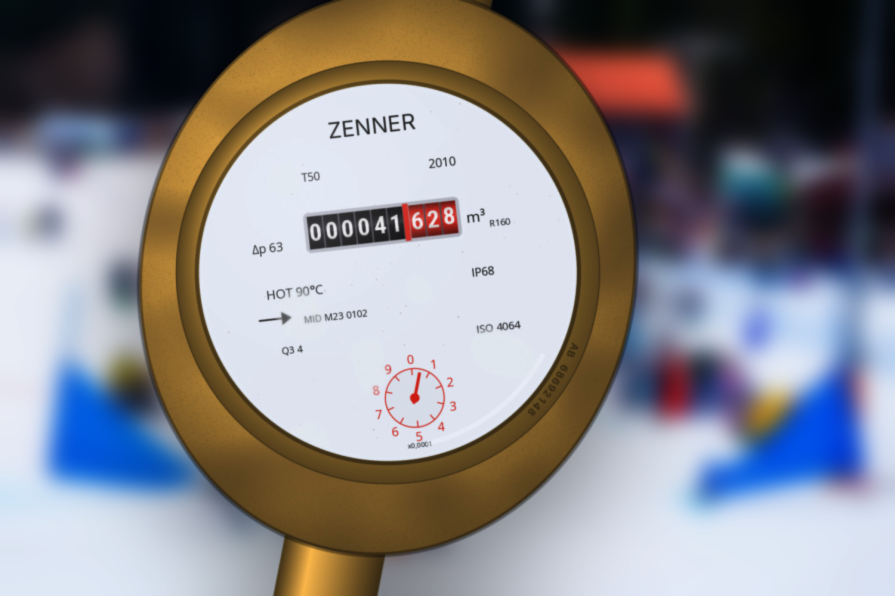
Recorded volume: 41.6280,m³
